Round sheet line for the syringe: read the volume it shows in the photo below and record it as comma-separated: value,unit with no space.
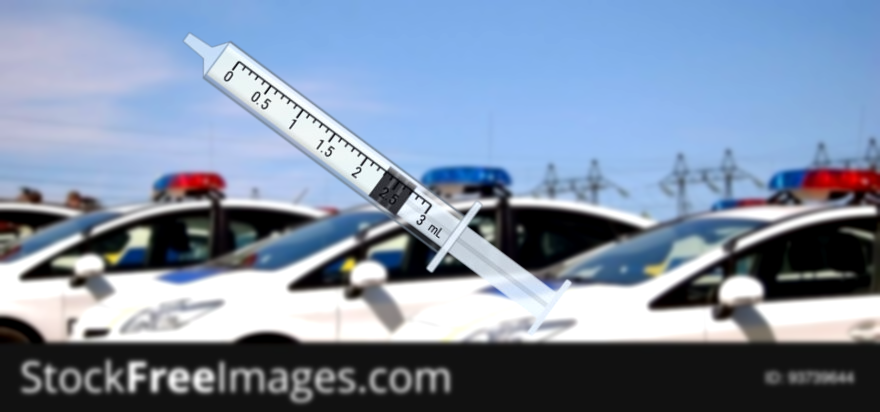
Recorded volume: 2.3,mL
